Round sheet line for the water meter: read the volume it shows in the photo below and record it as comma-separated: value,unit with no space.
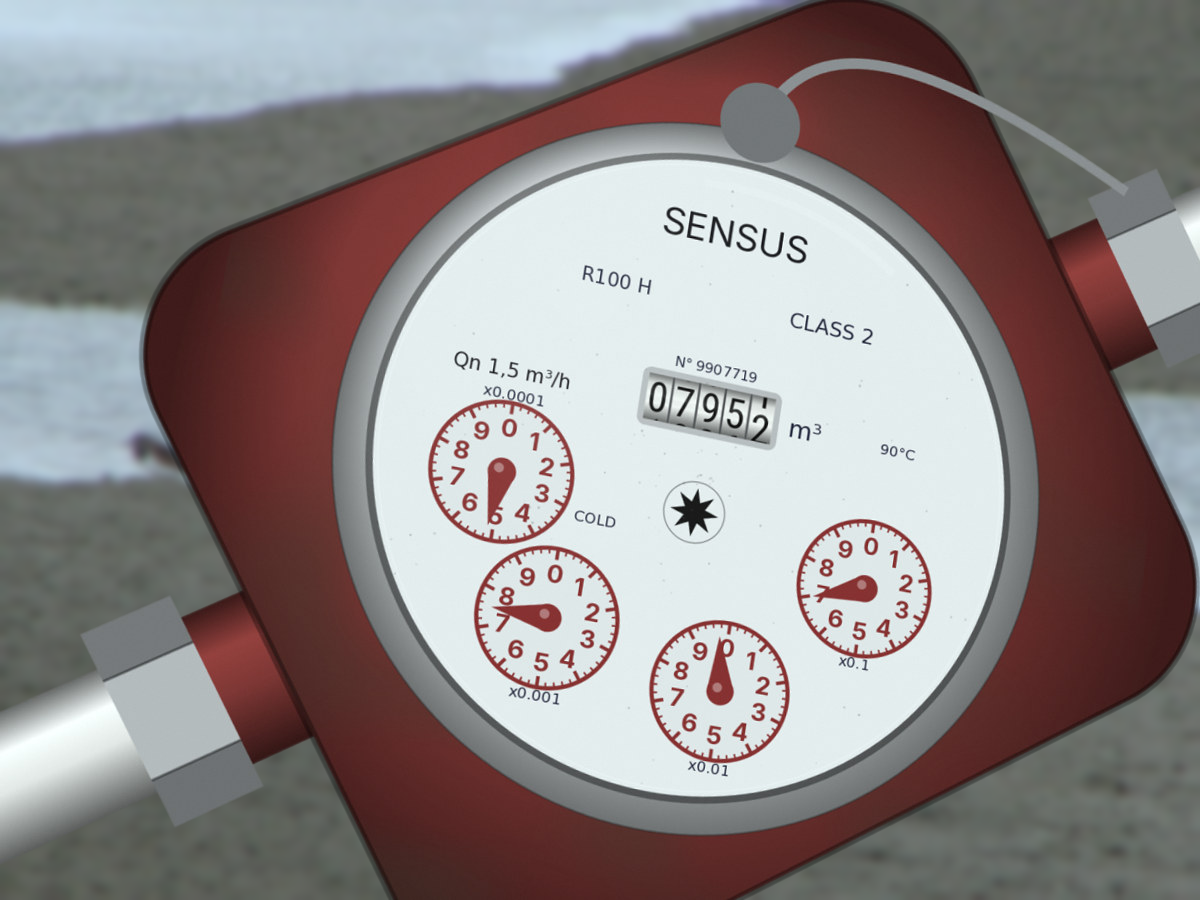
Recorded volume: 7951.6975,m³
